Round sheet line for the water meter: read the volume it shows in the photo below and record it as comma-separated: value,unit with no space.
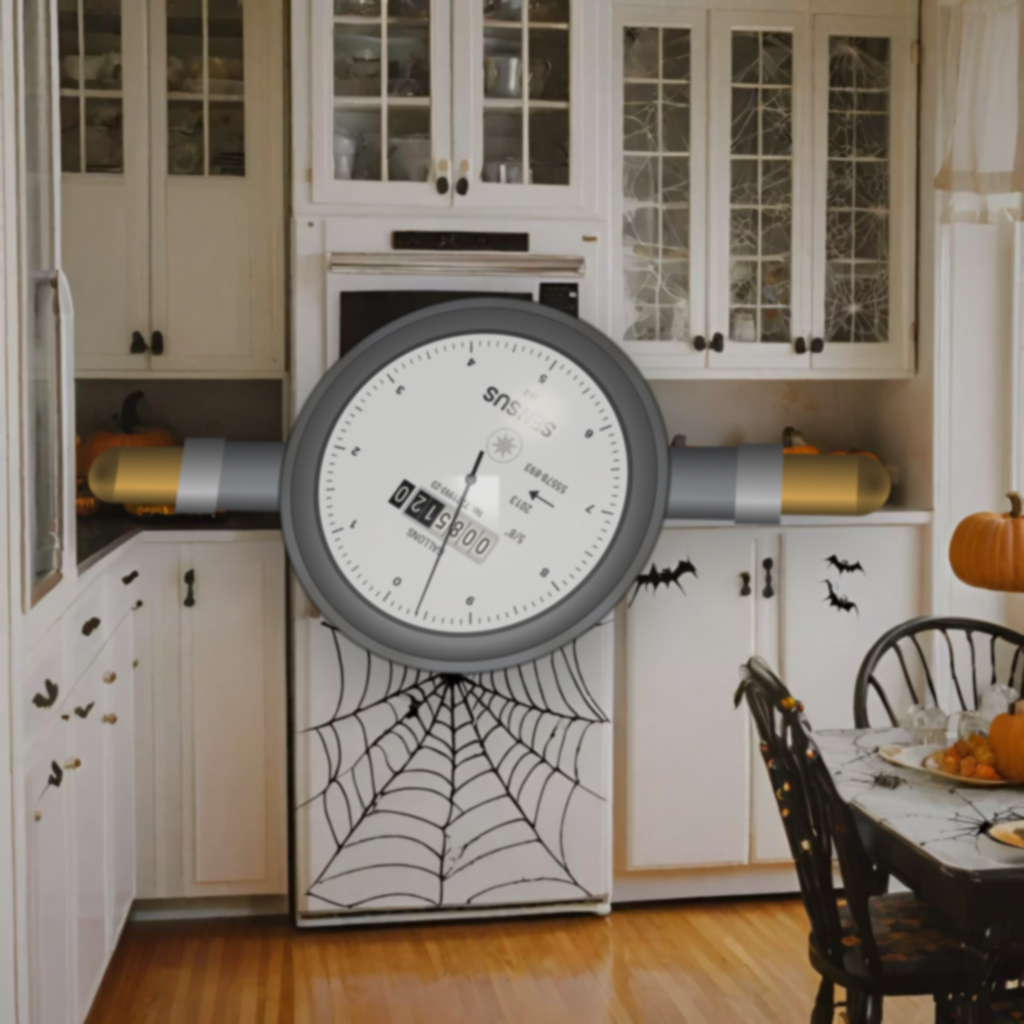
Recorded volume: 85119.6,gal
